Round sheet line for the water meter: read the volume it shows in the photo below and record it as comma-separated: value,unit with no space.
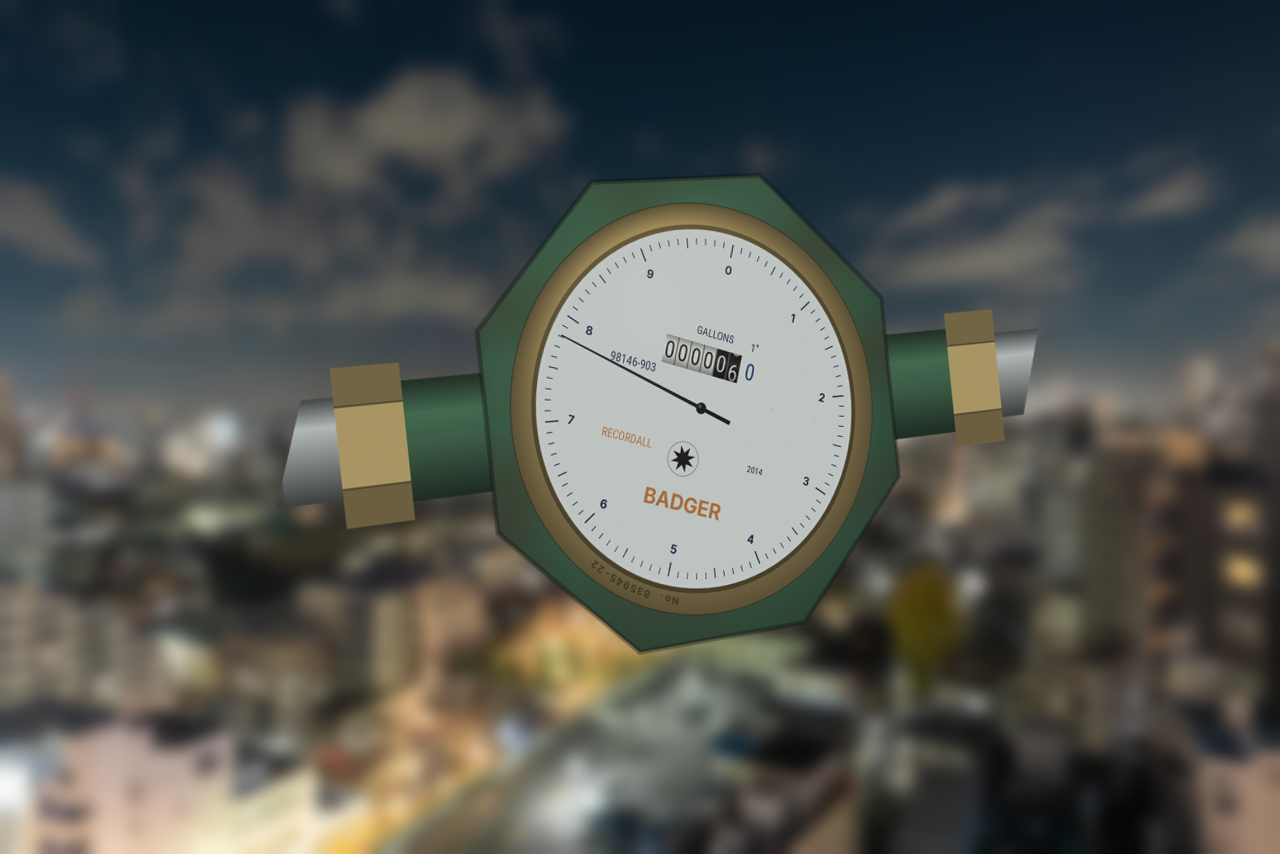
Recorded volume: 57.8,gal
